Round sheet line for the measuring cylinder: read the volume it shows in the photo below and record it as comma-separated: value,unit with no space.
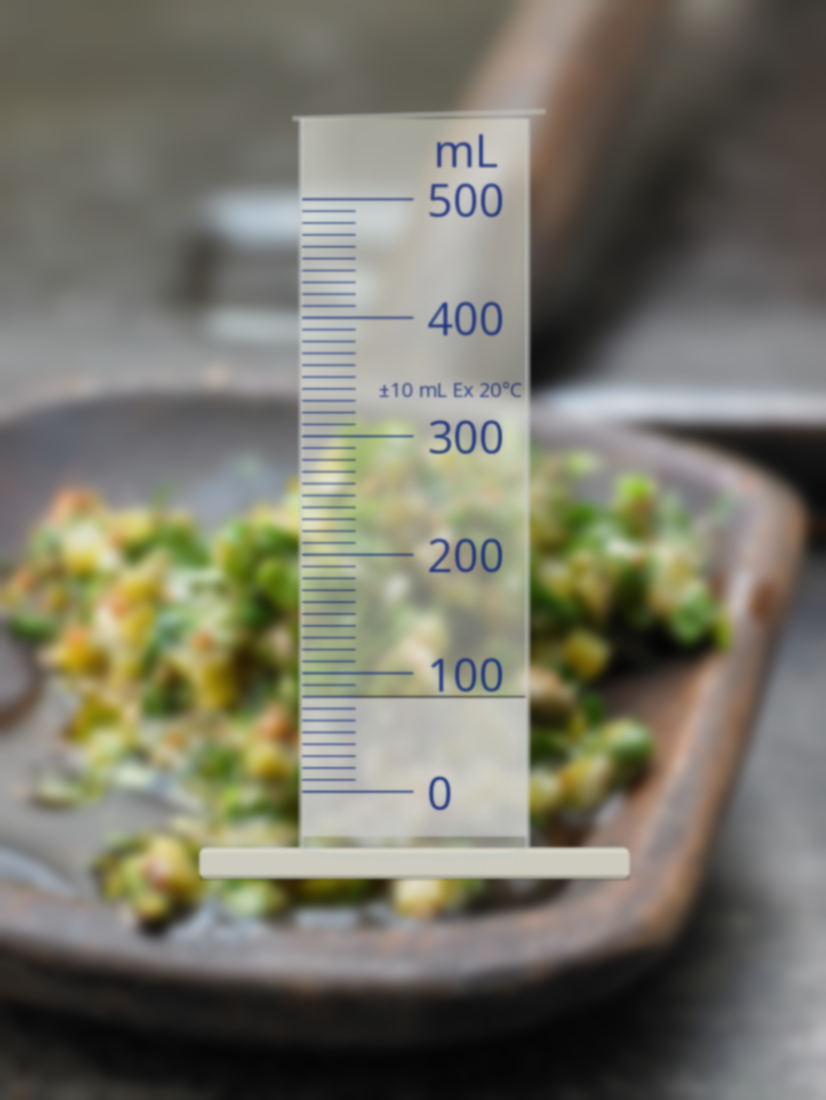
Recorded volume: 80,mL
